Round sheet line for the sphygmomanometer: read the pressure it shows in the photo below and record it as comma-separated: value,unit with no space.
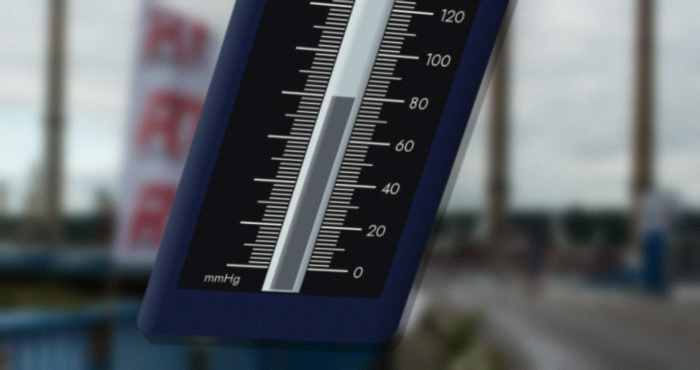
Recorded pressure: 80,mmHg
